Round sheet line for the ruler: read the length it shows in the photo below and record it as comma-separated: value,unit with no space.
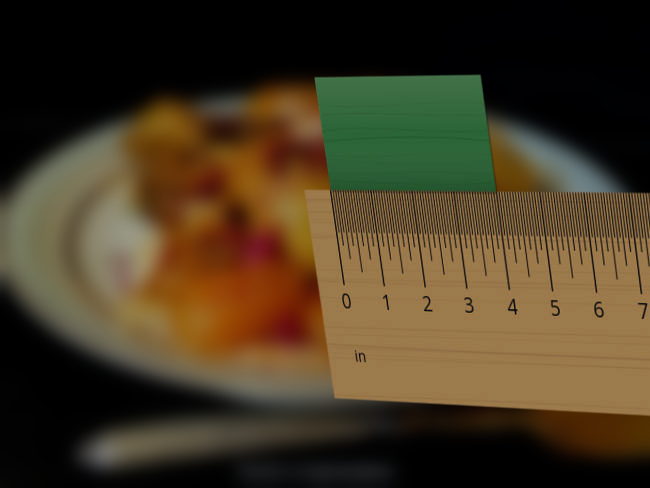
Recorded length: 4,in
